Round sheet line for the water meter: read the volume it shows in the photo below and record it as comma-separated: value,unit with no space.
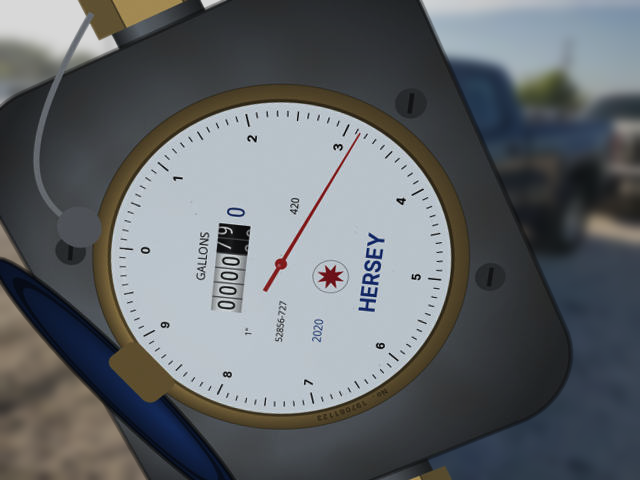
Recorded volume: 793.1,gal
